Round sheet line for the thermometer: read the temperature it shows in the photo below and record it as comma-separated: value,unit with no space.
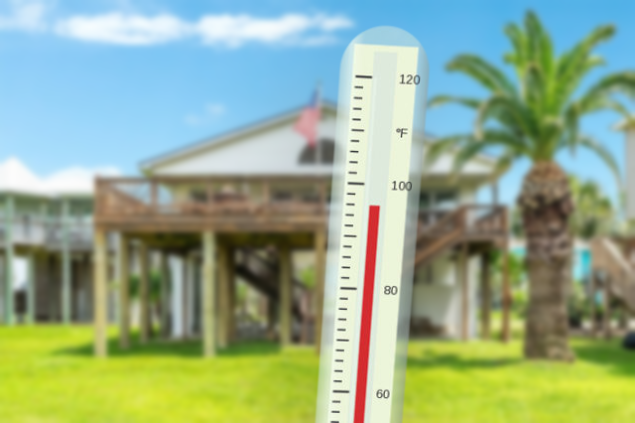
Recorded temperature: 96,°F
